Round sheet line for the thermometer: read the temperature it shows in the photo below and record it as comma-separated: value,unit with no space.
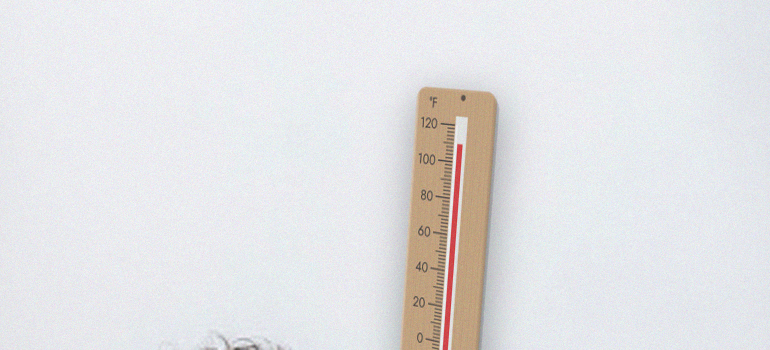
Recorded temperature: 110,°F
